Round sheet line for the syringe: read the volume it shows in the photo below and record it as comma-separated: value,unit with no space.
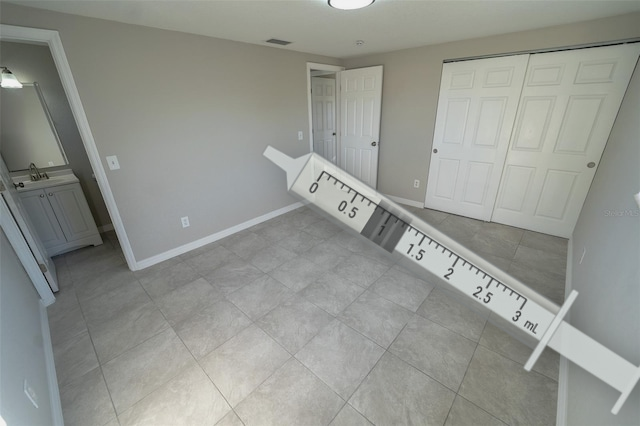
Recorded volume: 0.8,mL
